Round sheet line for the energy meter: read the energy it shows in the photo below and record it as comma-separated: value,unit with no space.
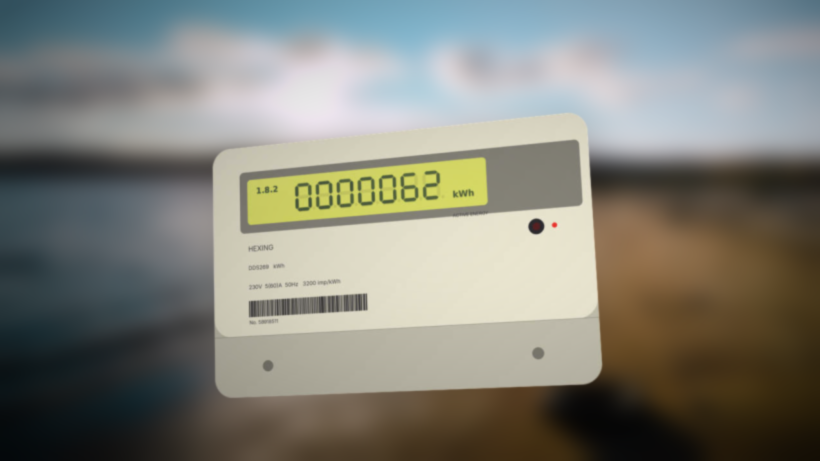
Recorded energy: 62,kWh
